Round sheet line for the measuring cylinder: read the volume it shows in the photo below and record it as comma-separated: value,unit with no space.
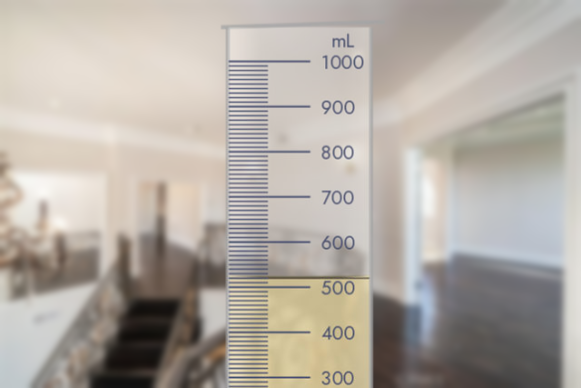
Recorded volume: 520,mL
